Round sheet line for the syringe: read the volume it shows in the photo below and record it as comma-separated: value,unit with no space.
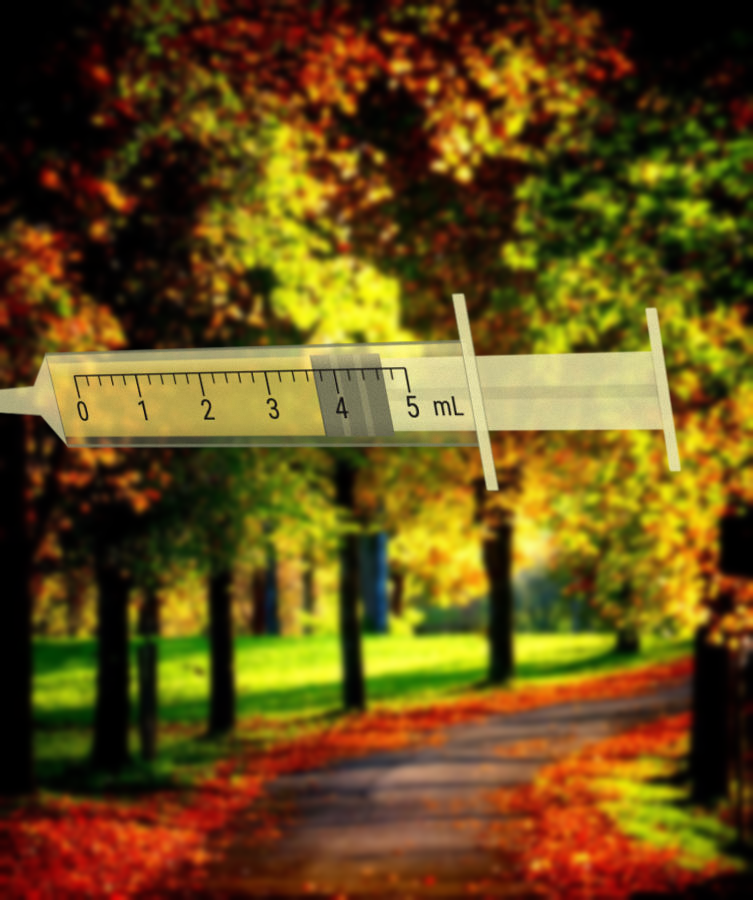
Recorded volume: 3.7,mL
